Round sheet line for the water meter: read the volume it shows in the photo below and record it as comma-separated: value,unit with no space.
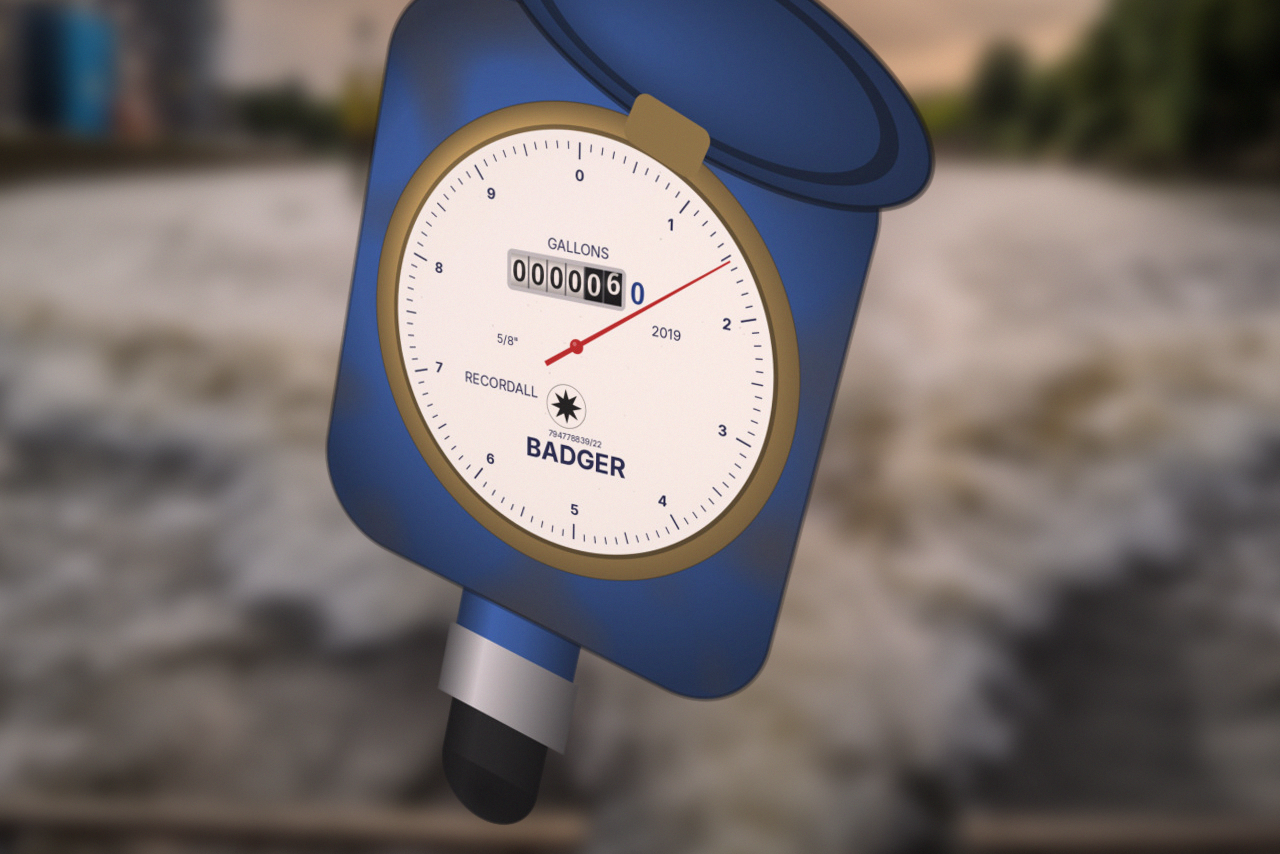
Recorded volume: 61.5,gal
